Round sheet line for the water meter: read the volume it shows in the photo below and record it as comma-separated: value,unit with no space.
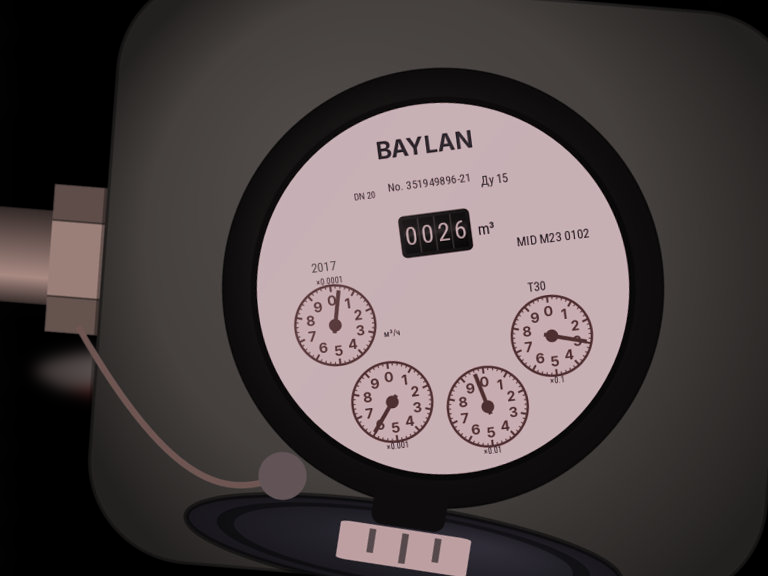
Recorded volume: 26.2960,m³
